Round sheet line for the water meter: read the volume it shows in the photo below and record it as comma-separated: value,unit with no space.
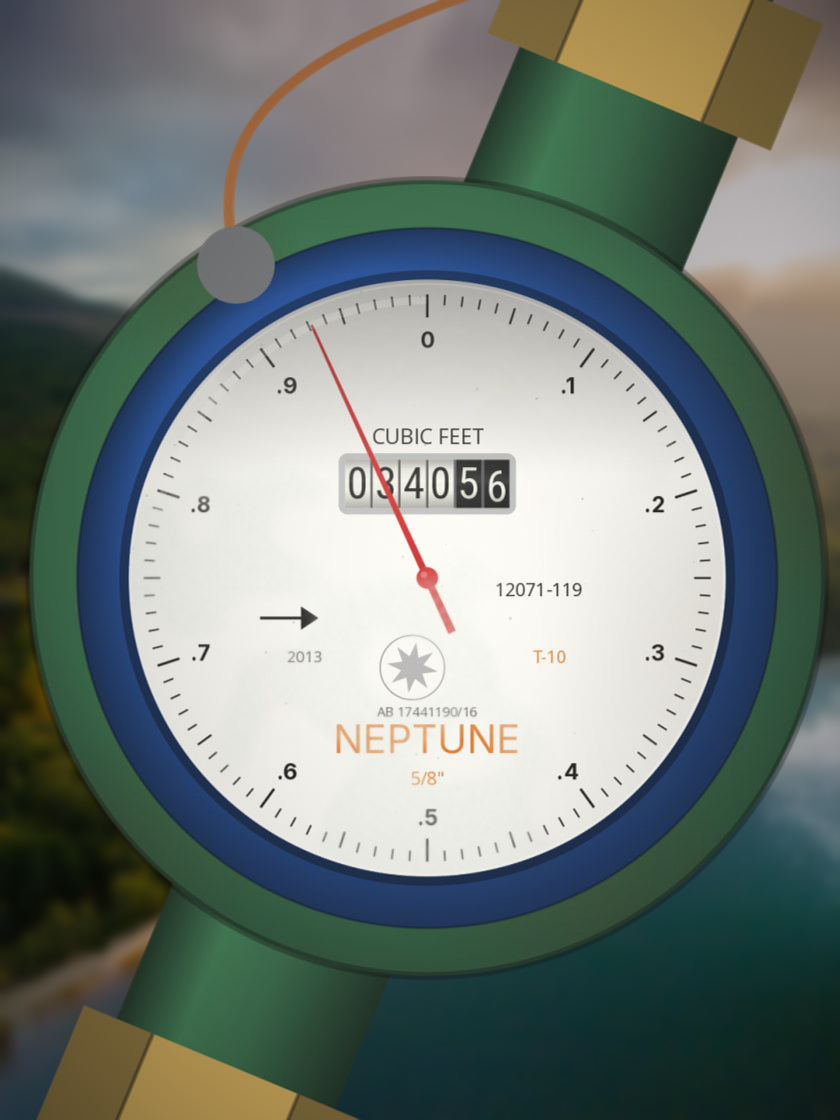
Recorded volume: 34055.93,ft³
